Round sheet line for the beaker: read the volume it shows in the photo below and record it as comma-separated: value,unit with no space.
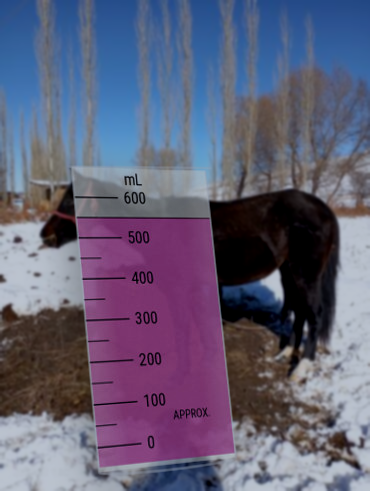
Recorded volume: 550,mL
